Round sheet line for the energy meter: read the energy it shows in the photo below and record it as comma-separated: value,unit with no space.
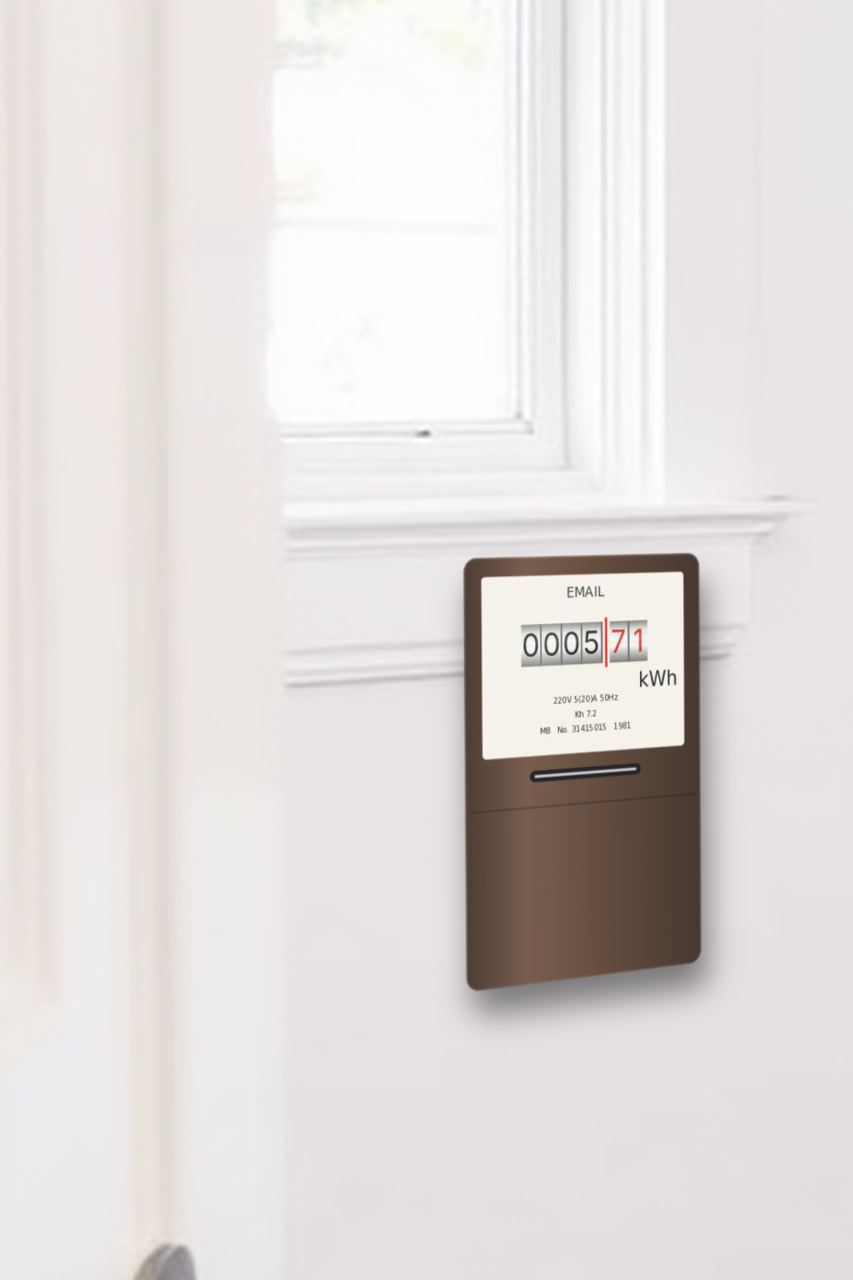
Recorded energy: 5.71,kWh
